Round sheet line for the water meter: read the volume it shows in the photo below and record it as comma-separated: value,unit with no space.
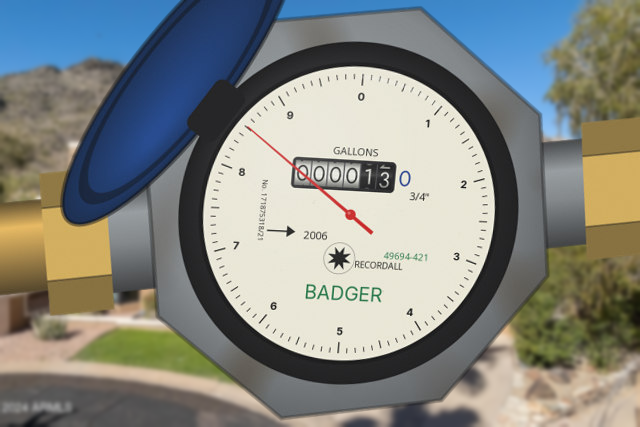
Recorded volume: 128.5,gal
